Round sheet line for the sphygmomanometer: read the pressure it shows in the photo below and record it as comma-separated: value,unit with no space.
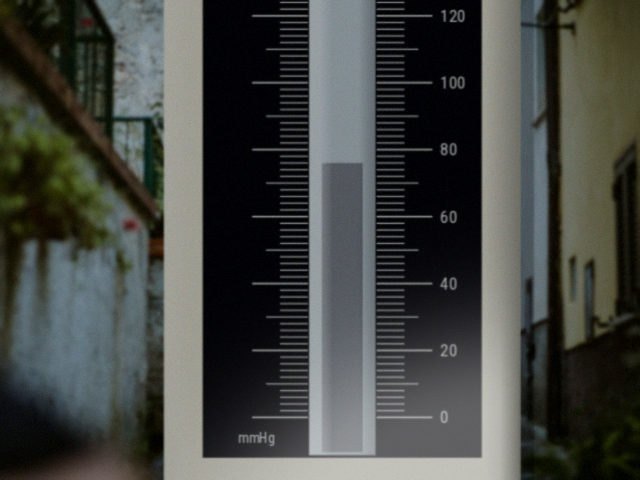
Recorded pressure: 76,mmHg
